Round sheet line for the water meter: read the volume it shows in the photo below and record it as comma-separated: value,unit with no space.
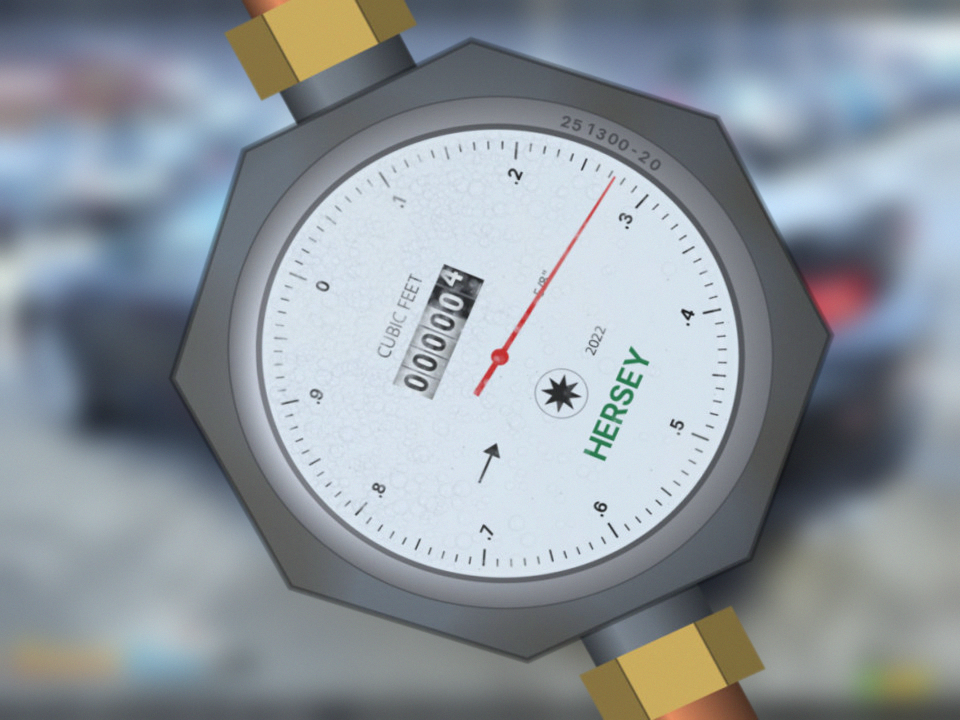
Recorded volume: 4.27,ft³
